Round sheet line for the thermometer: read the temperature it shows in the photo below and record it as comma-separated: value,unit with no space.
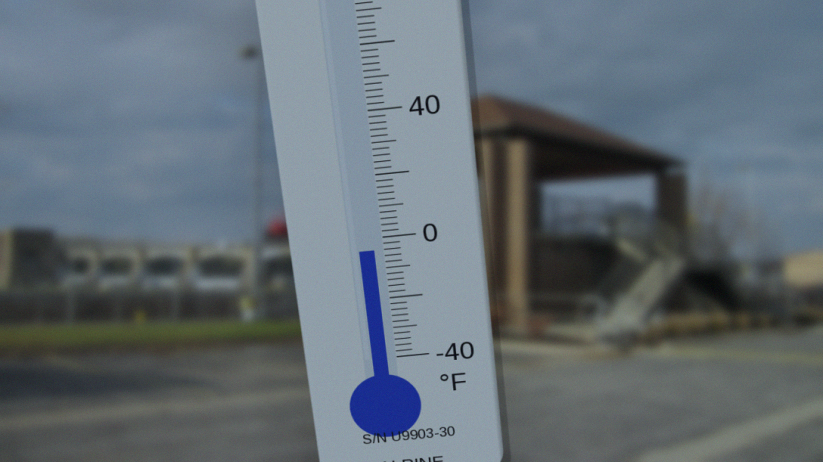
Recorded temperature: -4,°F
